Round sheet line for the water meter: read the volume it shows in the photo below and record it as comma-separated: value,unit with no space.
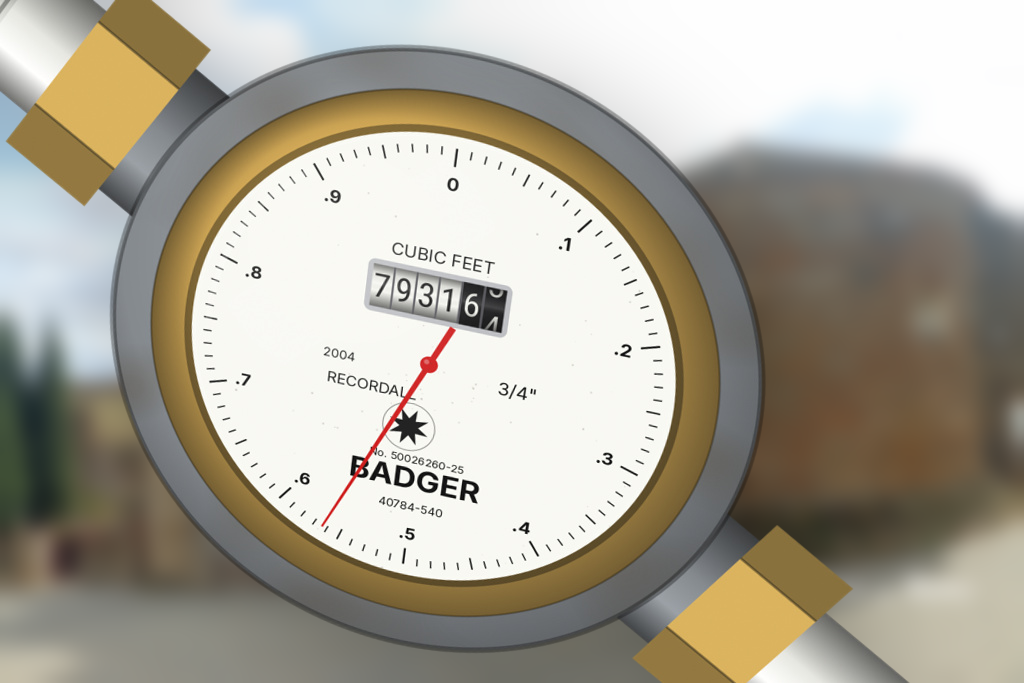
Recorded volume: 793163.56,ft³
